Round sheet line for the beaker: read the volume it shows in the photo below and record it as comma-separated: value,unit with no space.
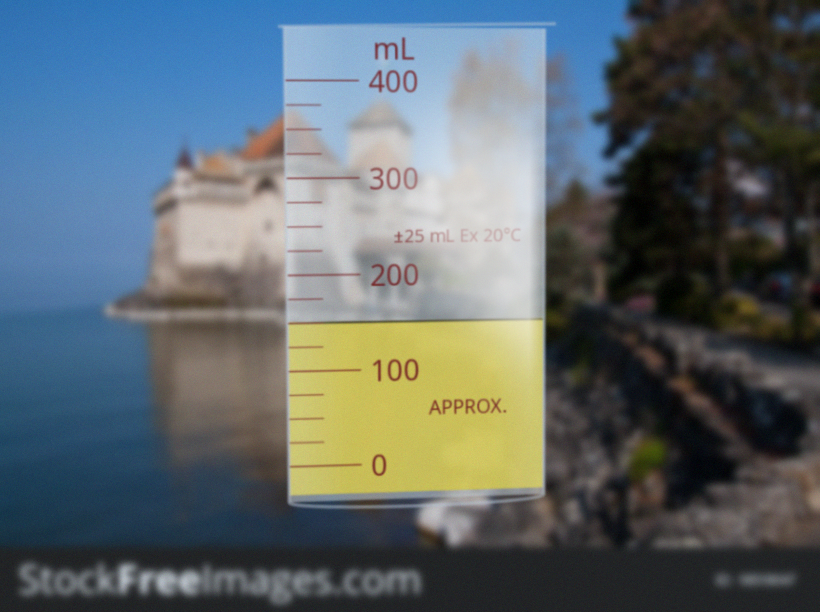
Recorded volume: 150,mL
